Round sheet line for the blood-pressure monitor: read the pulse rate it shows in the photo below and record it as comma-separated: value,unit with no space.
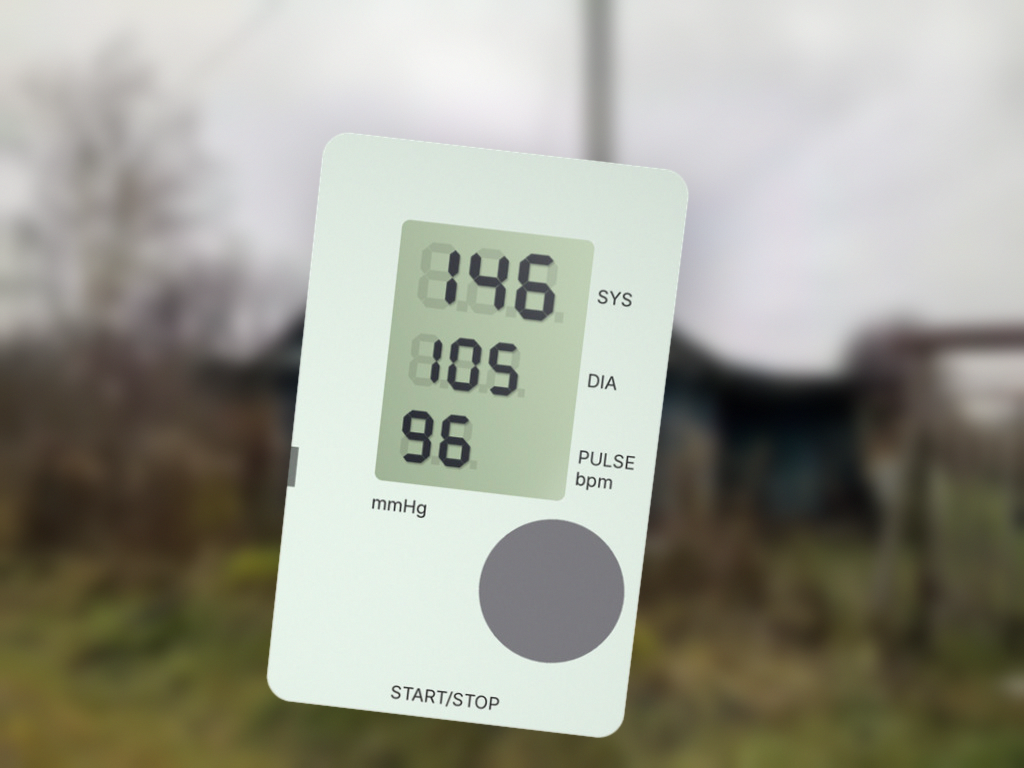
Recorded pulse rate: 96,bpm
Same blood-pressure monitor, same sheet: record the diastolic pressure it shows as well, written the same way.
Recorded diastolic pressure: 105,mmHg
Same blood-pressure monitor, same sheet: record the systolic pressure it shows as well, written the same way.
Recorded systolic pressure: 146,mmHg
